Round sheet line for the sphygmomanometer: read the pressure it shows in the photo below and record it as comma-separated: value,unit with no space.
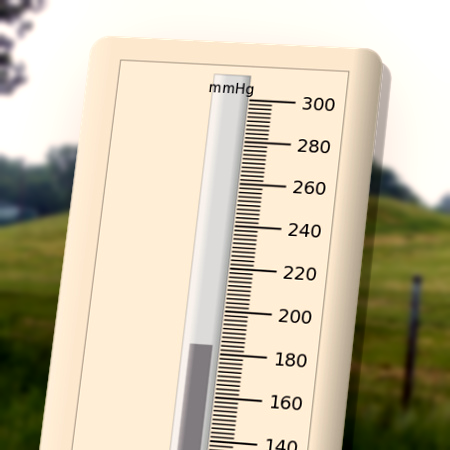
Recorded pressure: 184,mmHg
